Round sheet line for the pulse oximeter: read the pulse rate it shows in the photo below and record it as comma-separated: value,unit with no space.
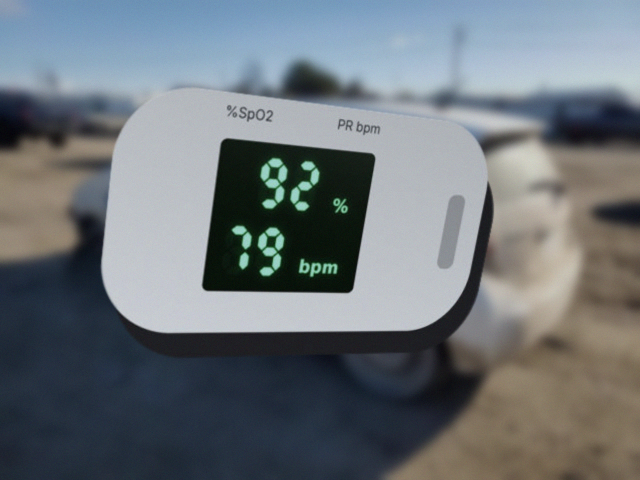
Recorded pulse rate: 79,bpm
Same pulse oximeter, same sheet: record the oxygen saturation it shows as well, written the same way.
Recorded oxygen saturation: 92,%
